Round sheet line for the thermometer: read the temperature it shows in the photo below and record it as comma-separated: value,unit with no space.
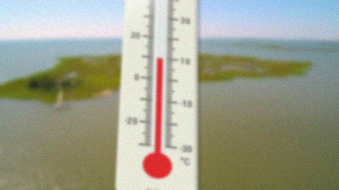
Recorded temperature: 10,°C
